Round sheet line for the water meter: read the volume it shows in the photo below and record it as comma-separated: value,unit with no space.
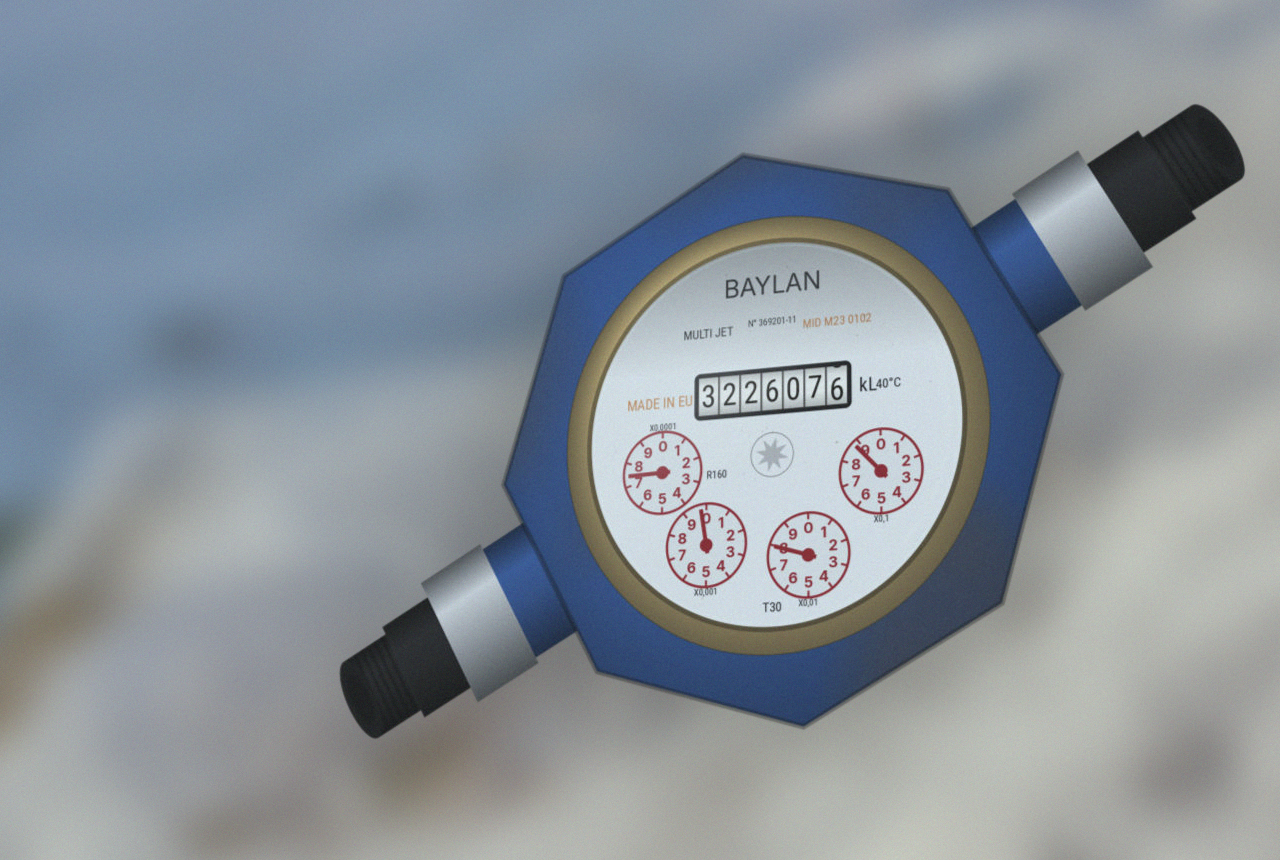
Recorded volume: 3226075.8797,kL
